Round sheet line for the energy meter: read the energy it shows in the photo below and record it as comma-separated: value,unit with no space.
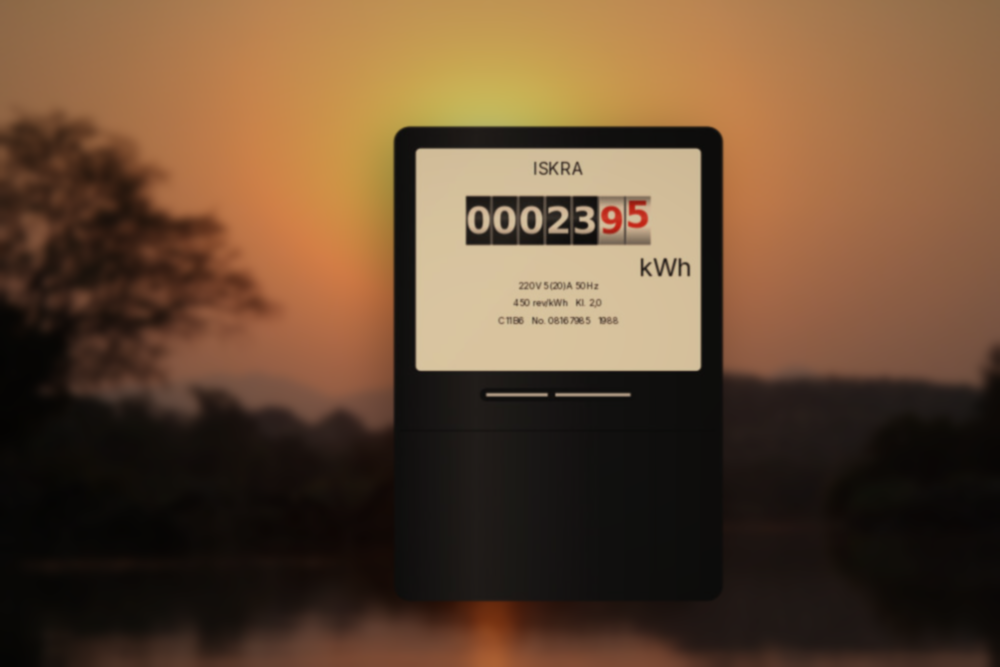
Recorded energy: 23.95,kWh
